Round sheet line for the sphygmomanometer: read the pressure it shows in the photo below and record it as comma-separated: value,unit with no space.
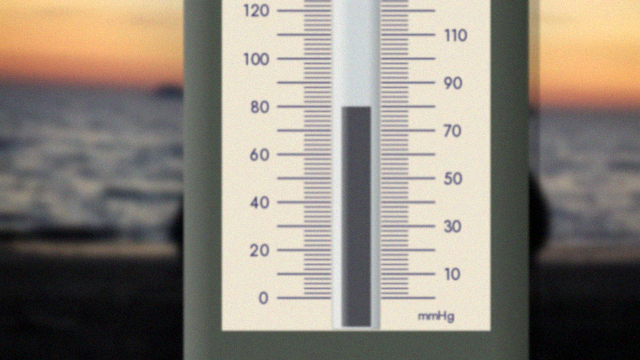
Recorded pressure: 80,mmHg
